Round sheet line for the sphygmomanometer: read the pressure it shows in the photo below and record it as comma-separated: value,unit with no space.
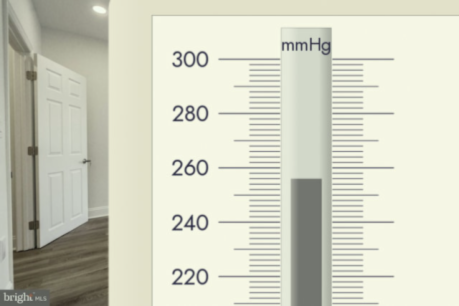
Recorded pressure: 256,mmHg
